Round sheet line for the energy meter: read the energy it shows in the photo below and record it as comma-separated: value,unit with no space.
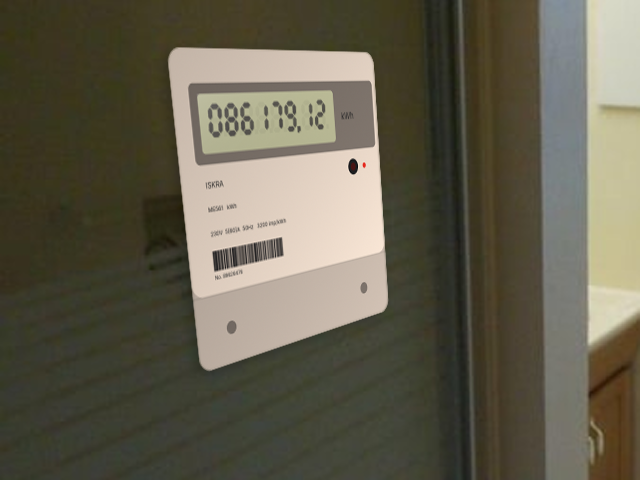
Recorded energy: 86179.12,kWh
